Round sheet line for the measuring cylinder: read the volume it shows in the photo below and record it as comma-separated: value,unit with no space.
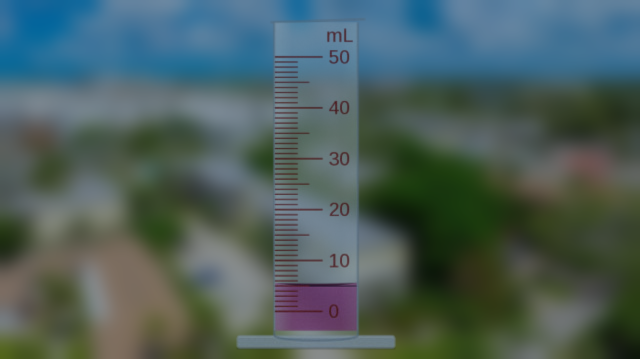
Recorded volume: 5,mL
